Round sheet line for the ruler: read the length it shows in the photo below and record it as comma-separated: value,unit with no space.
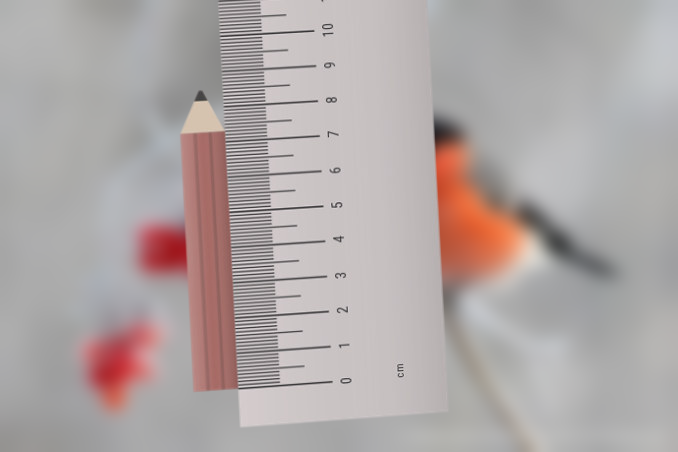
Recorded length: 8.5,cm
